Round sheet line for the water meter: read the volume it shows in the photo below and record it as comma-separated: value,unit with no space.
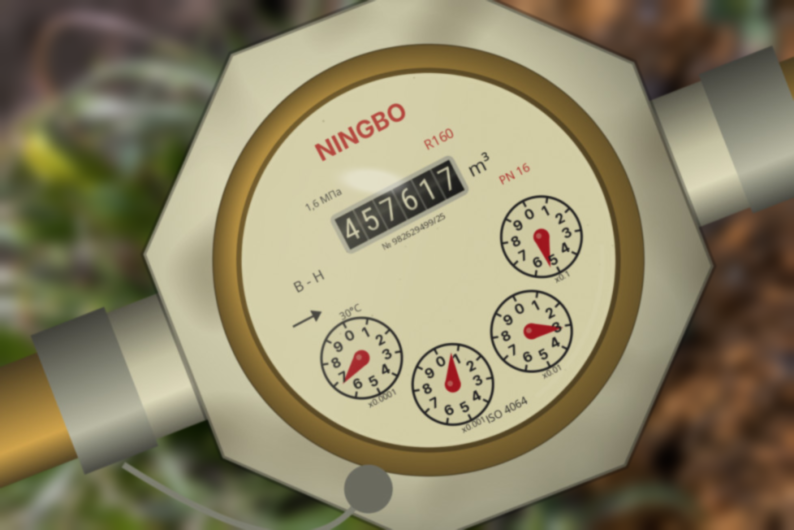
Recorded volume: 457617.5306,m³
